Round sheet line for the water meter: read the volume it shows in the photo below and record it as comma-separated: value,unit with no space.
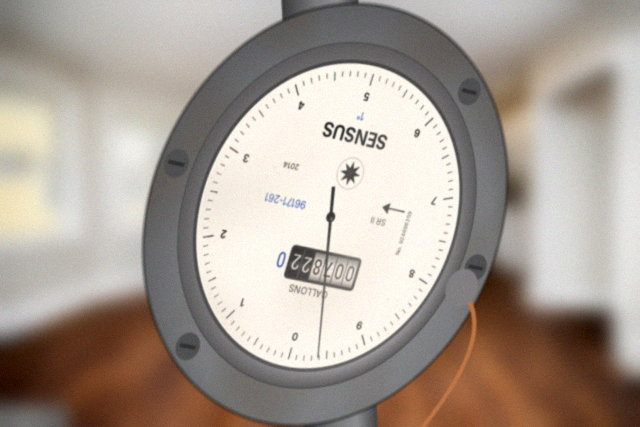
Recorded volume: 78219.6,gal
